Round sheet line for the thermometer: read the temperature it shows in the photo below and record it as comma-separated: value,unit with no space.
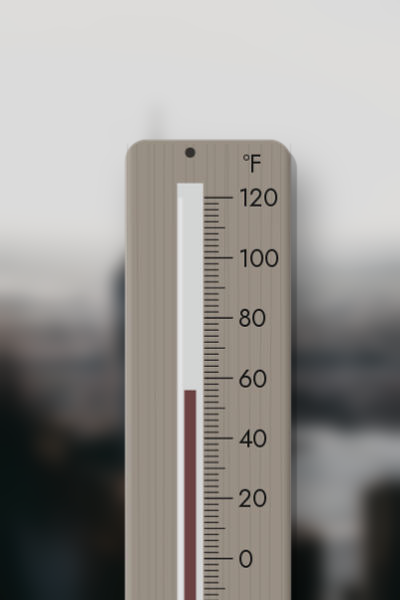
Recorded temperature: 56,°F
